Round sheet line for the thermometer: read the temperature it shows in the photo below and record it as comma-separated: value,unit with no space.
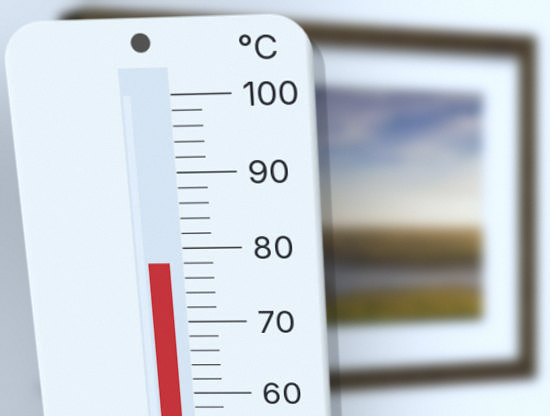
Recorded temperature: 78,°C
